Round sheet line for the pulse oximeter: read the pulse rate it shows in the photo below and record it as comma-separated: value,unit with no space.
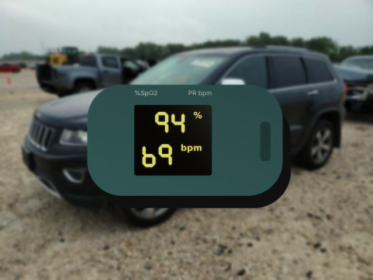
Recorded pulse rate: 69,bpm
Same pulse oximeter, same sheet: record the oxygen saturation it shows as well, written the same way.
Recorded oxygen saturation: 94,%
